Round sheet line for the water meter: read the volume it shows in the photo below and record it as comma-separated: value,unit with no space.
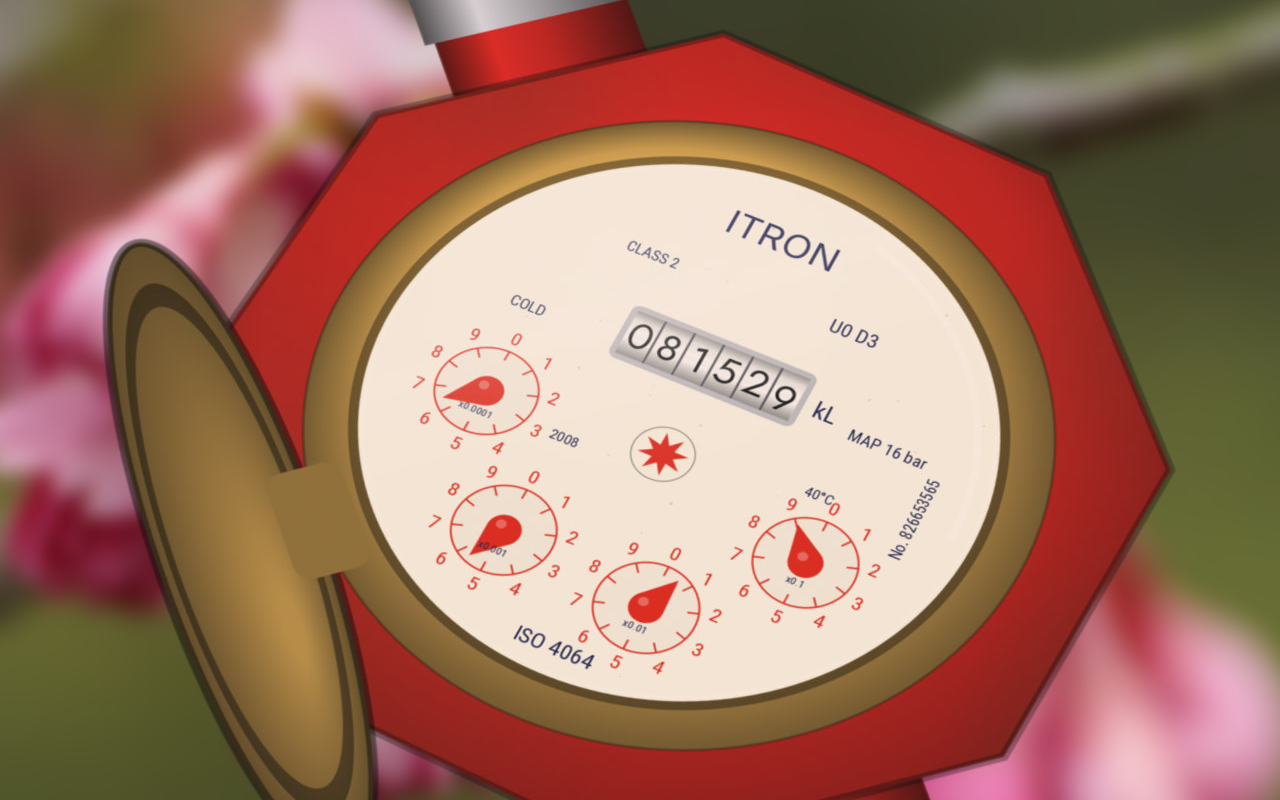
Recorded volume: 81528.9056,kL
